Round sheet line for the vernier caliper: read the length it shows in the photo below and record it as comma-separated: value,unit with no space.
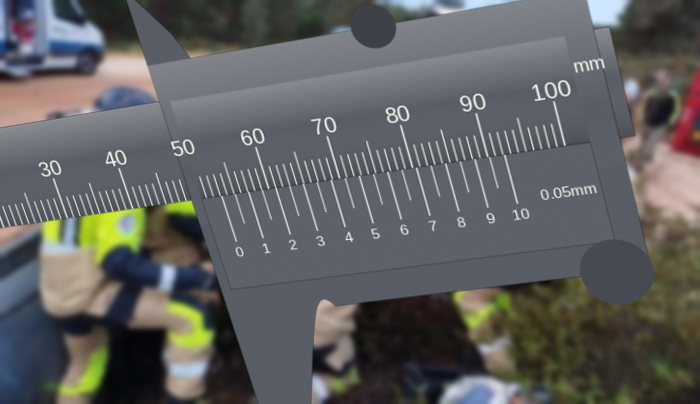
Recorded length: 53.2,mm
